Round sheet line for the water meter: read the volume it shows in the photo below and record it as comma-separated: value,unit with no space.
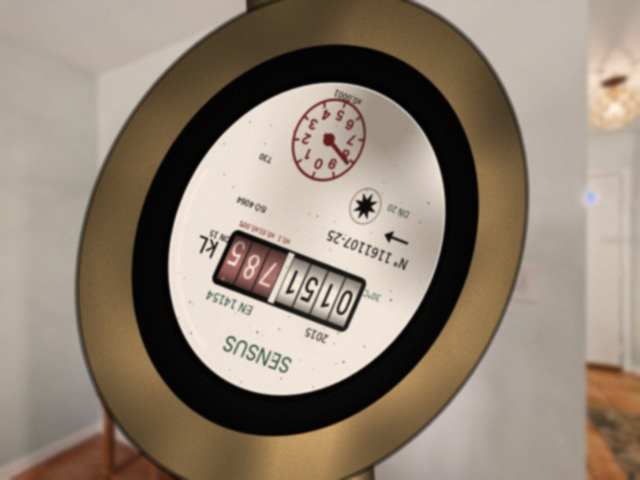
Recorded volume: 151.7848,kL
